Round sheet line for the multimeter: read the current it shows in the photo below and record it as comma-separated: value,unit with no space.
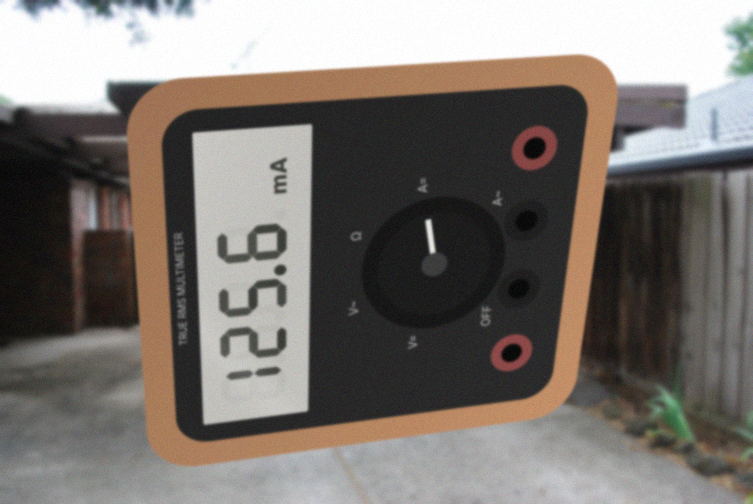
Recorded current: 125.6,mA
